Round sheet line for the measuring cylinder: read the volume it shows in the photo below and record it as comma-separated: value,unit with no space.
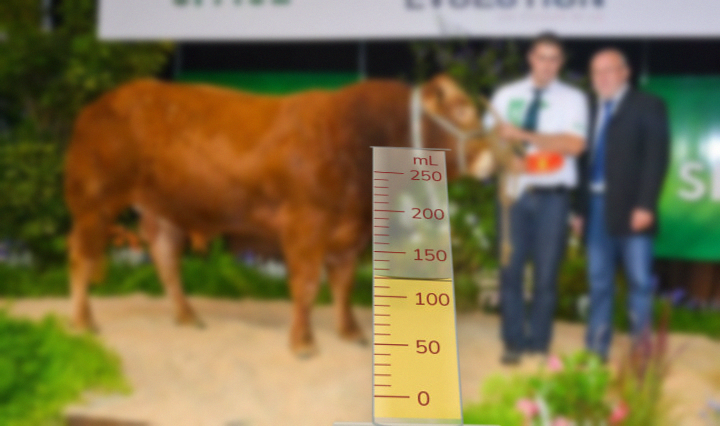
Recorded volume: 120,mL
